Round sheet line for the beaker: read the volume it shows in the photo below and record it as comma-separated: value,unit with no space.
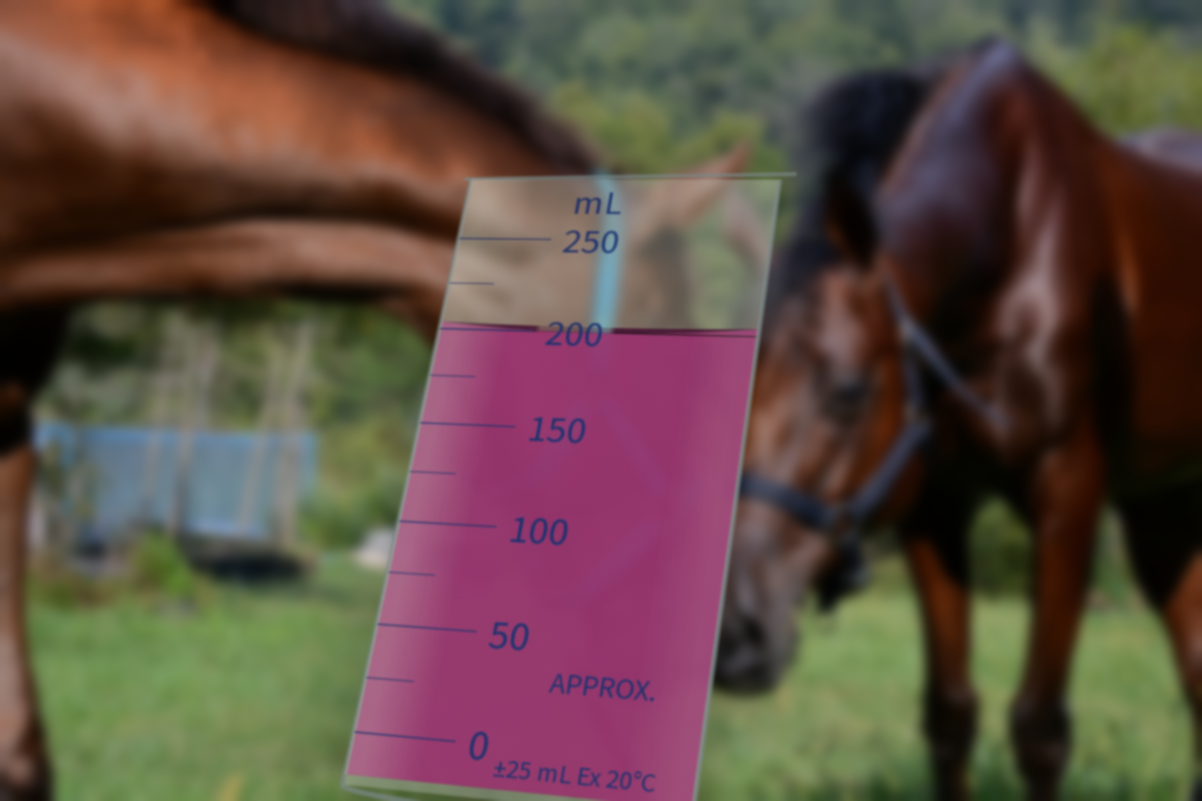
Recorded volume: 200,mL
